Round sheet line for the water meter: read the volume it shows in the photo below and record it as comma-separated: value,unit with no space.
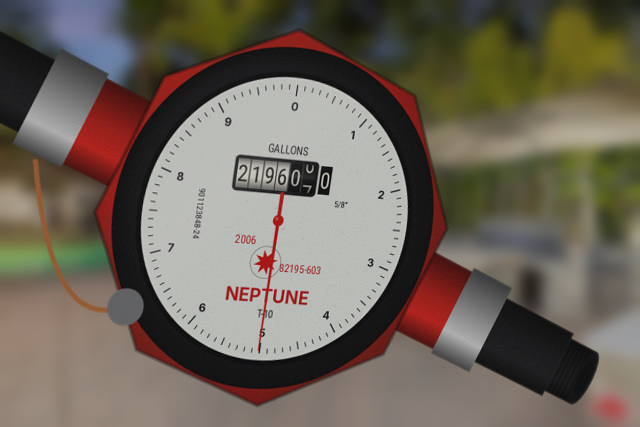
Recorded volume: 2196065.0,gal
